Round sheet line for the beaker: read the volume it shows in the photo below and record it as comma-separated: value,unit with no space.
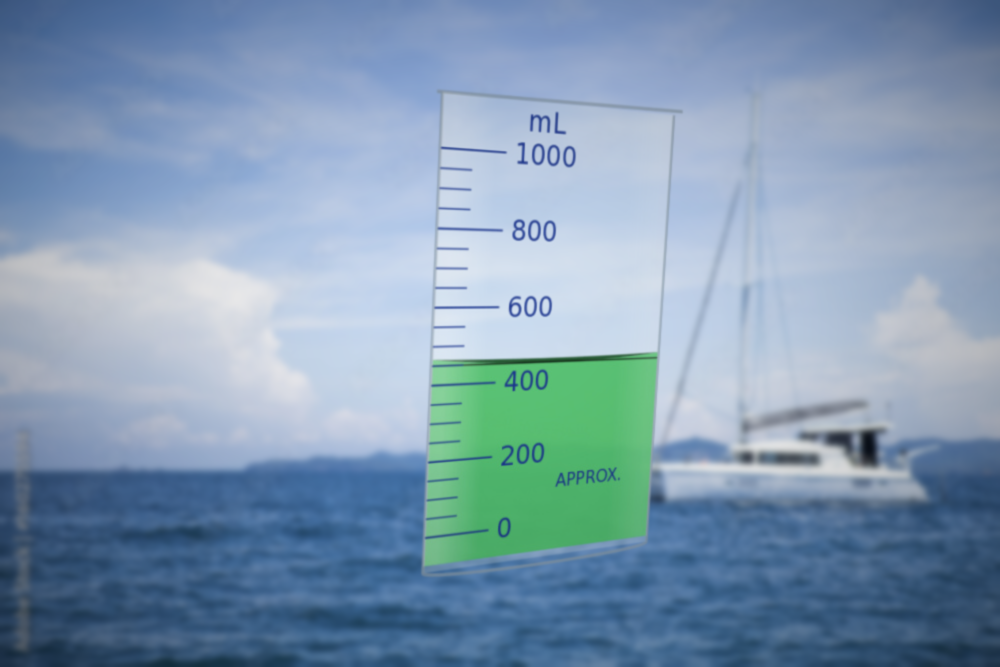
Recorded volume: 450,mL
